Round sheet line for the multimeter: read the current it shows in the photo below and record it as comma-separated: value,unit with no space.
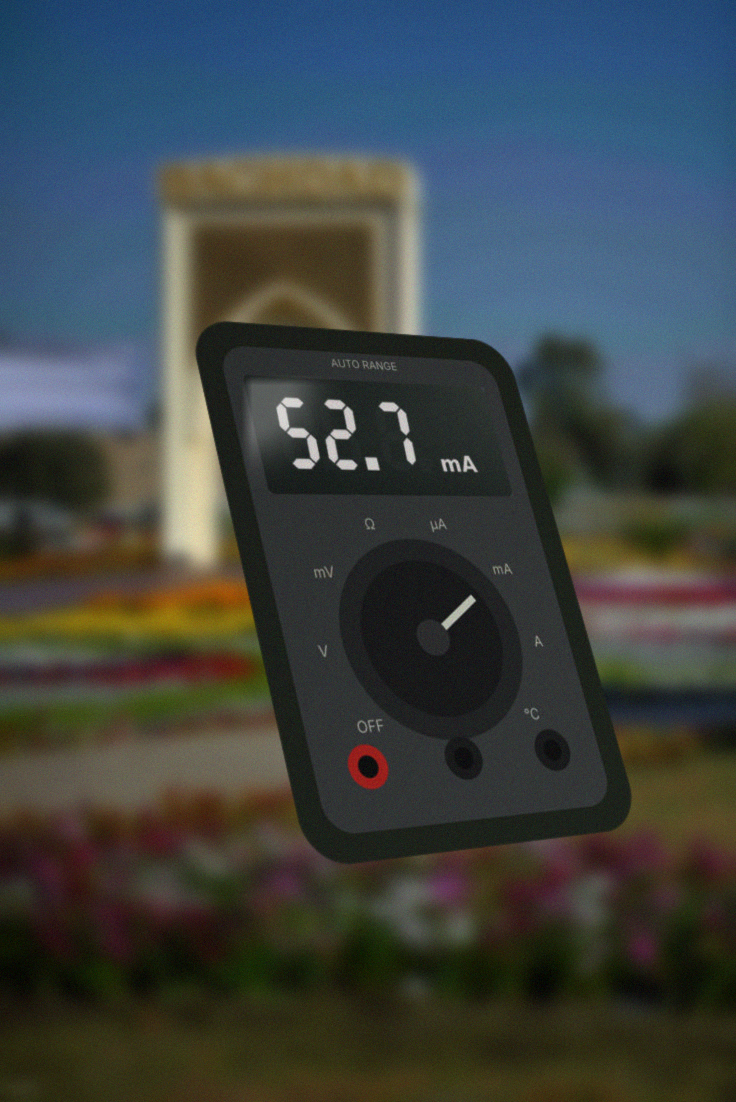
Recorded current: 52.7,mA
